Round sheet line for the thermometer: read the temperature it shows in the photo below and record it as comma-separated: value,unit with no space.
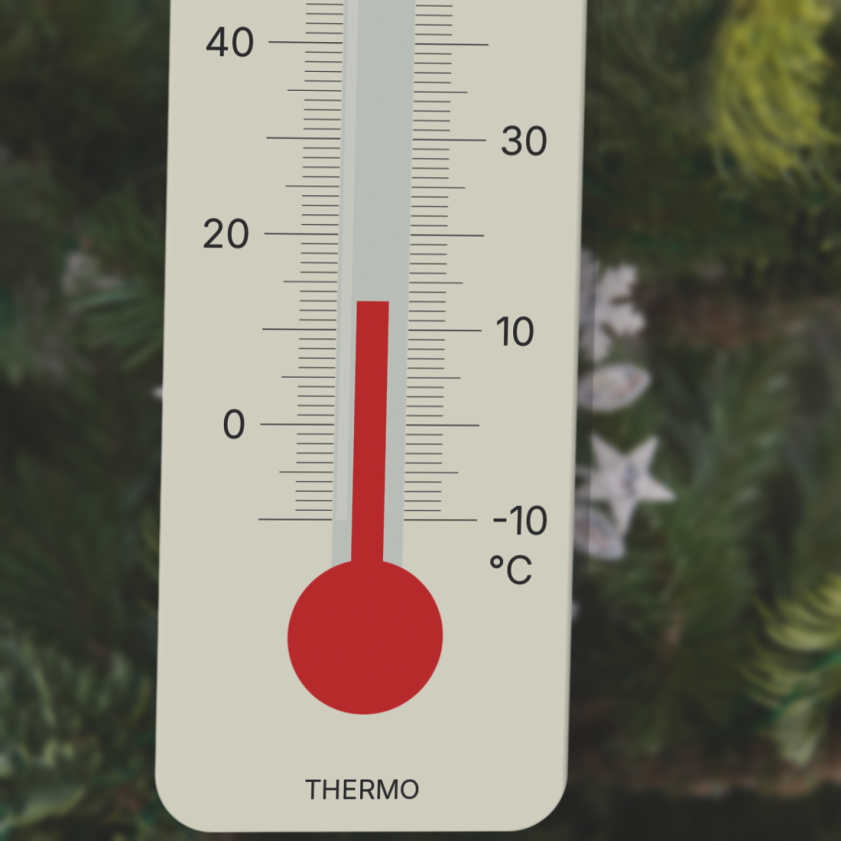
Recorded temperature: 13,°C
